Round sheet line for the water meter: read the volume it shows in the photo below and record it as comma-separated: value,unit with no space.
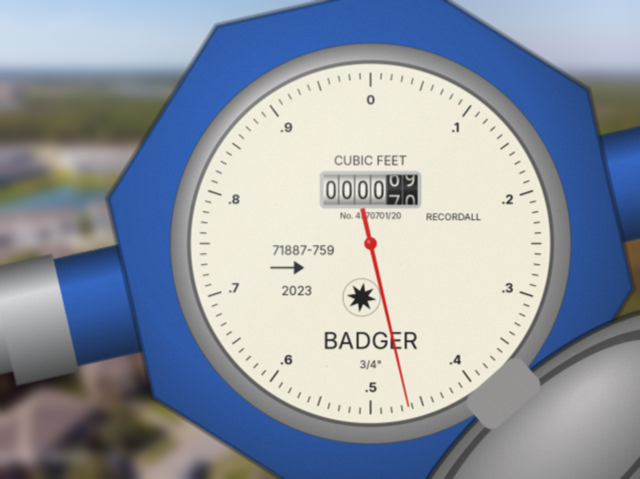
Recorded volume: 69.46,ft³
